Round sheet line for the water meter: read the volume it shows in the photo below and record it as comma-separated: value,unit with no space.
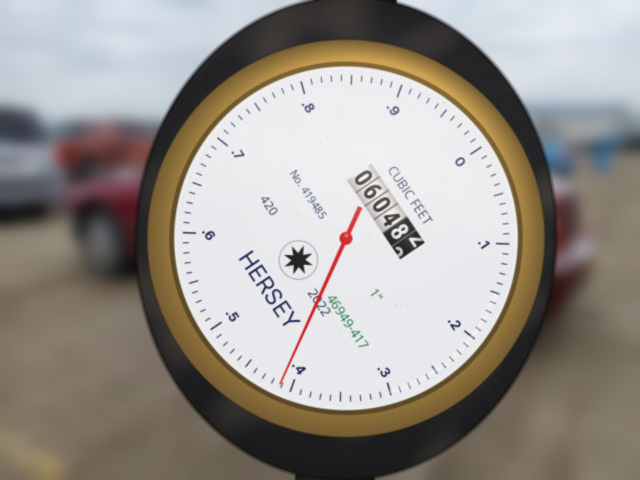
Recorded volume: 60482.41,ft³
